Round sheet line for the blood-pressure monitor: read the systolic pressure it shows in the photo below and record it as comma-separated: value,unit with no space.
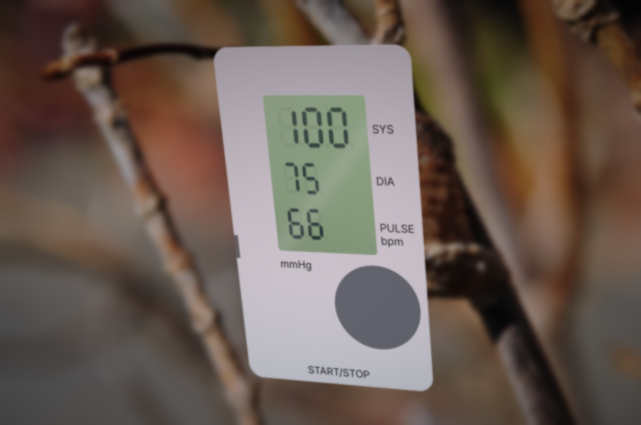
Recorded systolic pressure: 100,mmHg
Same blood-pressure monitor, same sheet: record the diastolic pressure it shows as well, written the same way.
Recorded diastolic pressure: 75,mmHg
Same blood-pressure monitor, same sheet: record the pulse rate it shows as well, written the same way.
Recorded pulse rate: 66,bpm
